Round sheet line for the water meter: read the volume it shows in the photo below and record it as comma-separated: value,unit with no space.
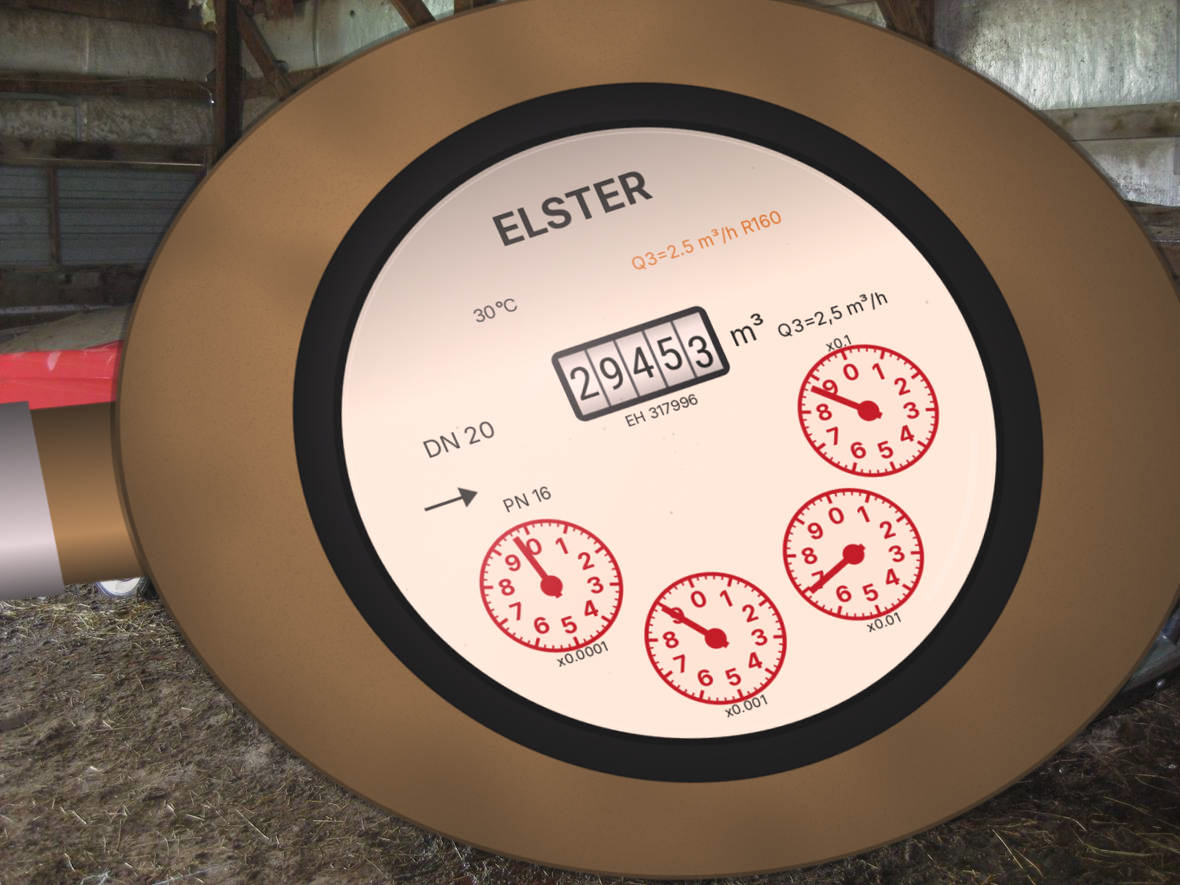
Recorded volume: 29452.8689,m³
